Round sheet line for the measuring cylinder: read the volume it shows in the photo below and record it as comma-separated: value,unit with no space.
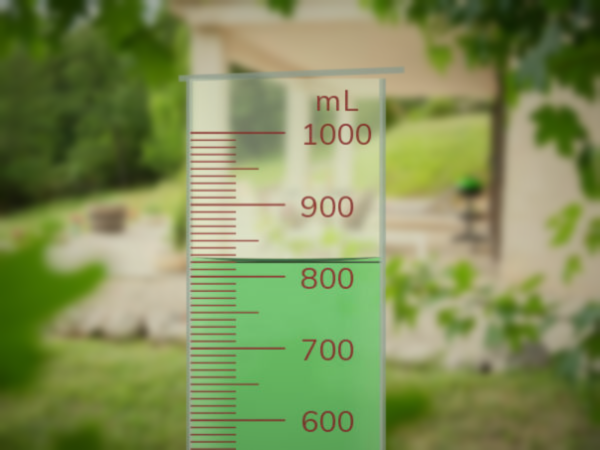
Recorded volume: 820,mL
